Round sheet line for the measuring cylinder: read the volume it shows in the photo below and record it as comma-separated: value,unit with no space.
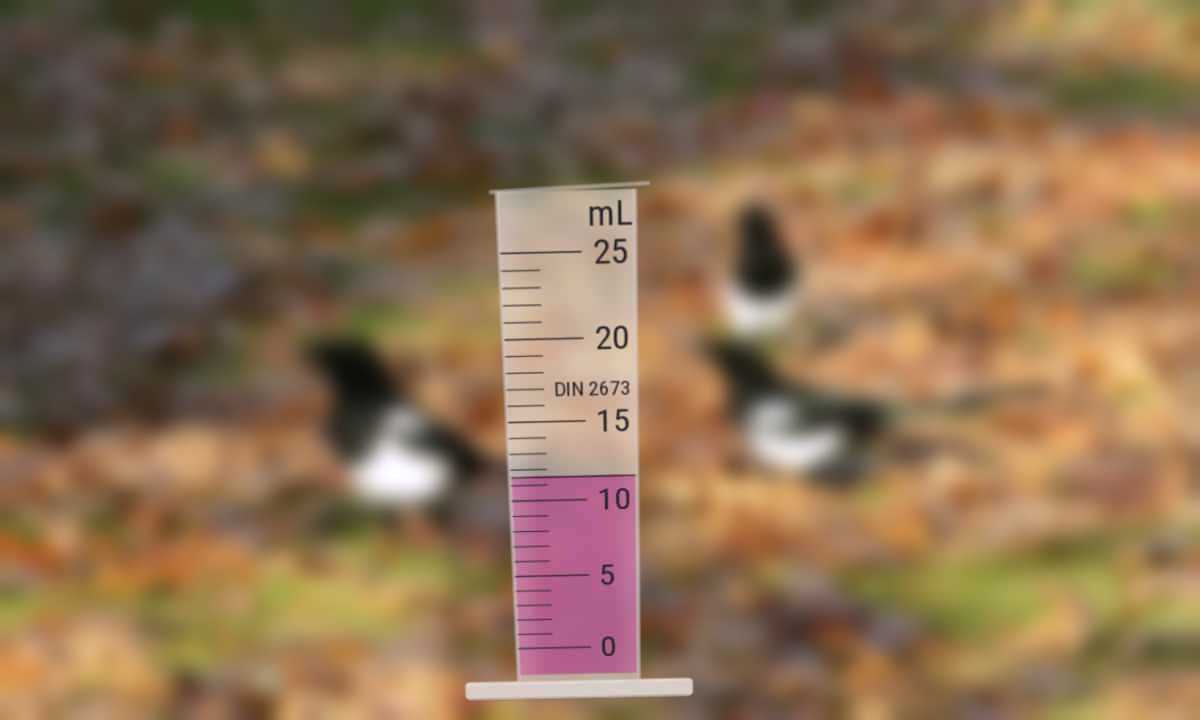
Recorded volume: 11.5,mL
